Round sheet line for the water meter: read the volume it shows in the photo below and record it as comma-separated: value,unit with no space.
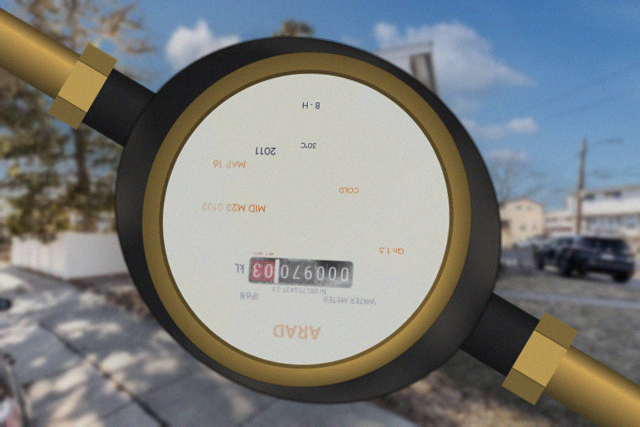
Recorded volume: 970.03,kL
